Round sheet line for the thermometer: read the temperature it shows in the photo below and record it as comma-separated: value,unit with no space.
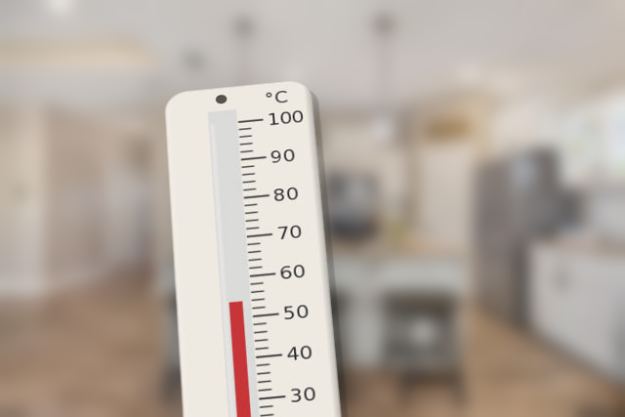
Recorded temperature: 54,°C
